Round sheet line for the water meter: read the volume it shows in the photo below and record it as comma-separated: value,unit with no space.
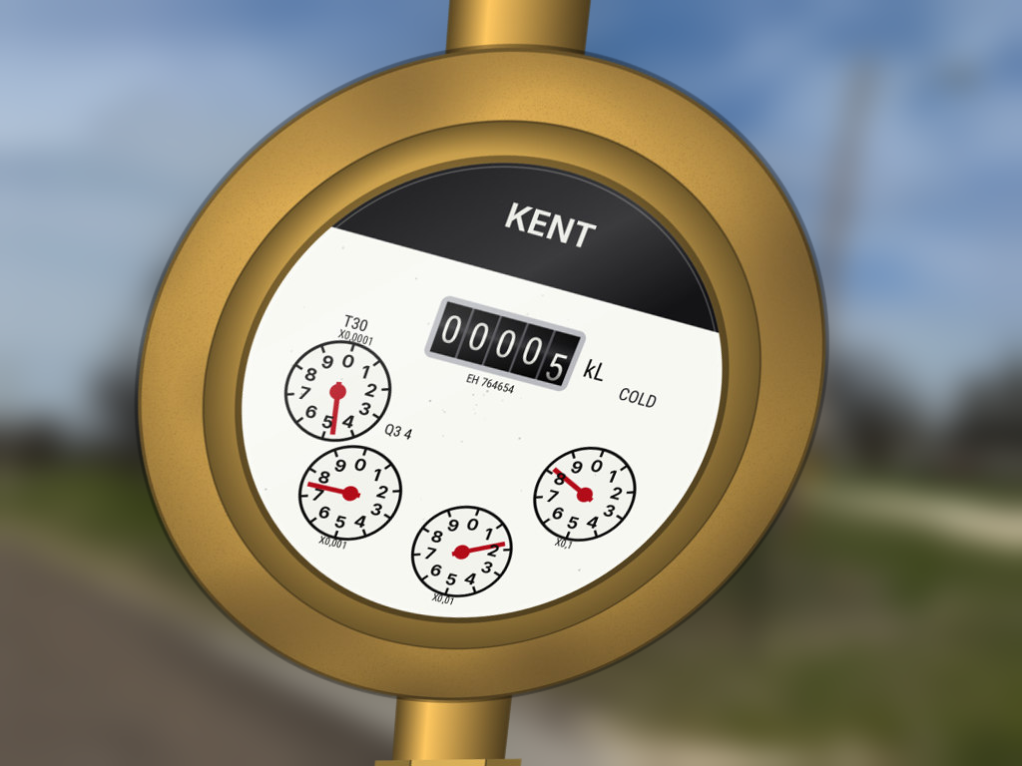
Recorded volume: 4.8174,kL
